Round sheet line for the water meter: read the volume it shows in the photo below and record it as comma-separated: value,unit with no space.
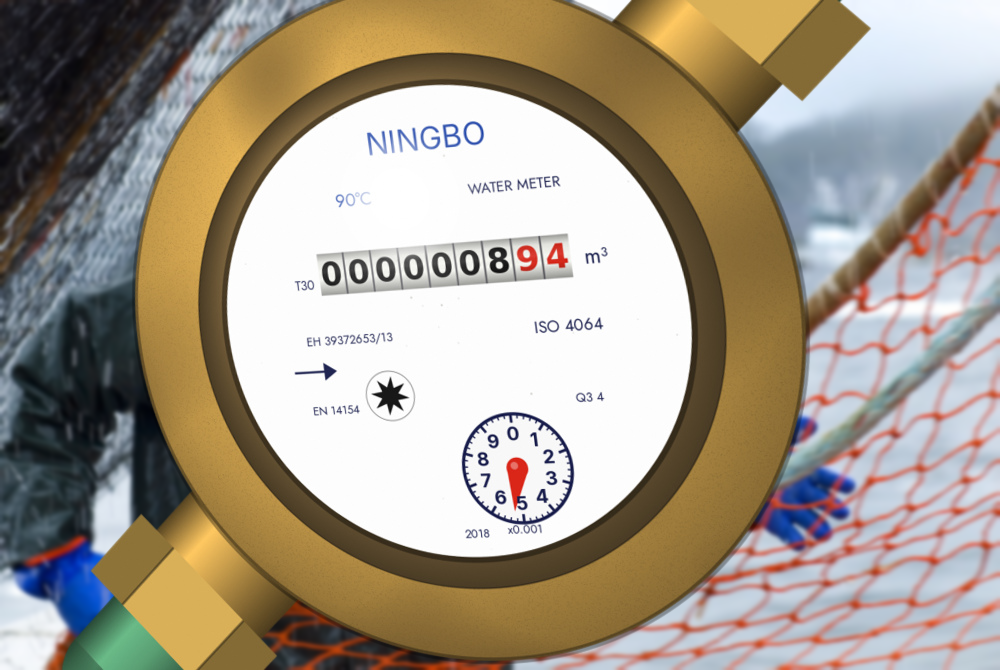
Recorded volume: 8.945,m³
